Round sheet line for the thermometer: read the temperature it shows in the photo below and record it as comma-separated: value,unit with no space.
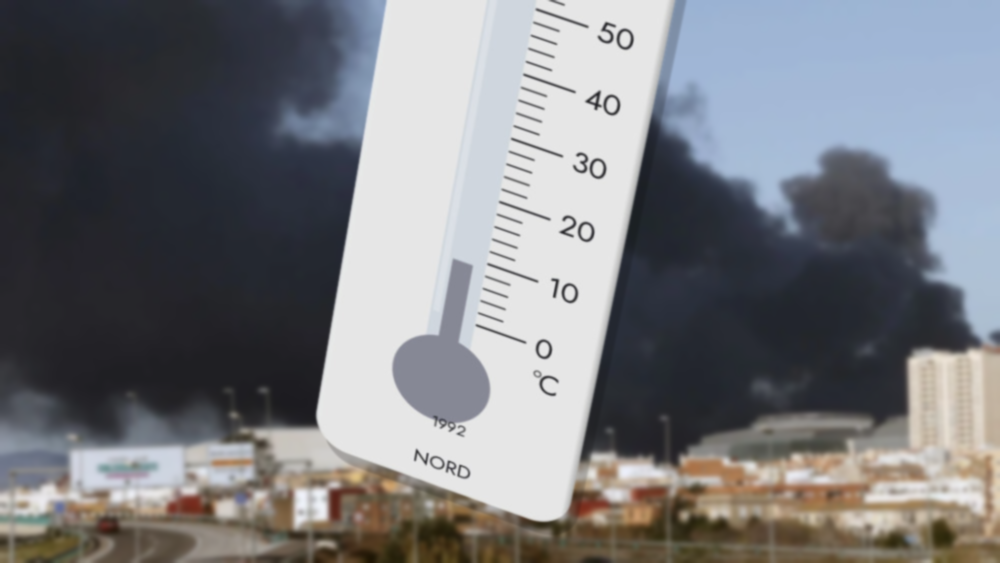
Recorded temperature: 9,°C
